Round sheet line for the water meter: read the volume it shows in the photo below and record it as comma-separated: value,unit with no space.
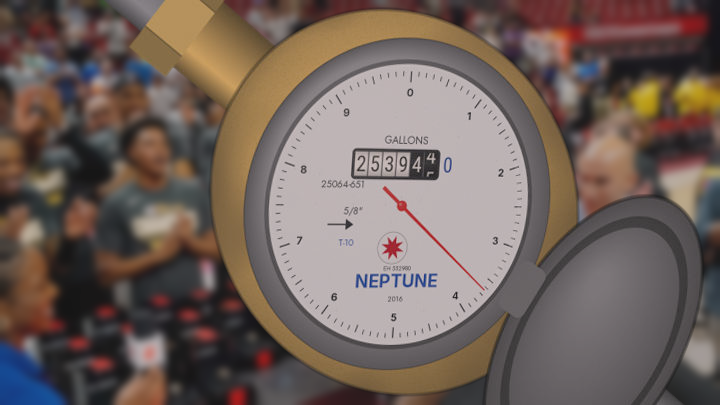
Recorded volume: 2539443.6,gal
